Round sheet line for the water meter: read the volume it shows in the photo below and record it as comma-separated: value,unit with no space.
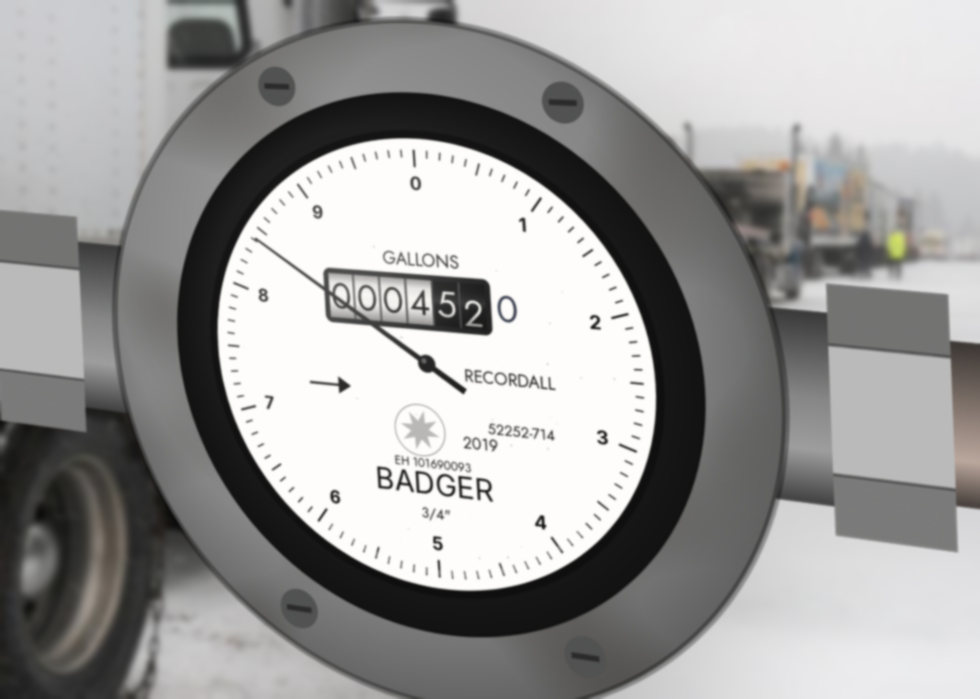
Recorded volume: 4518.4,gal
